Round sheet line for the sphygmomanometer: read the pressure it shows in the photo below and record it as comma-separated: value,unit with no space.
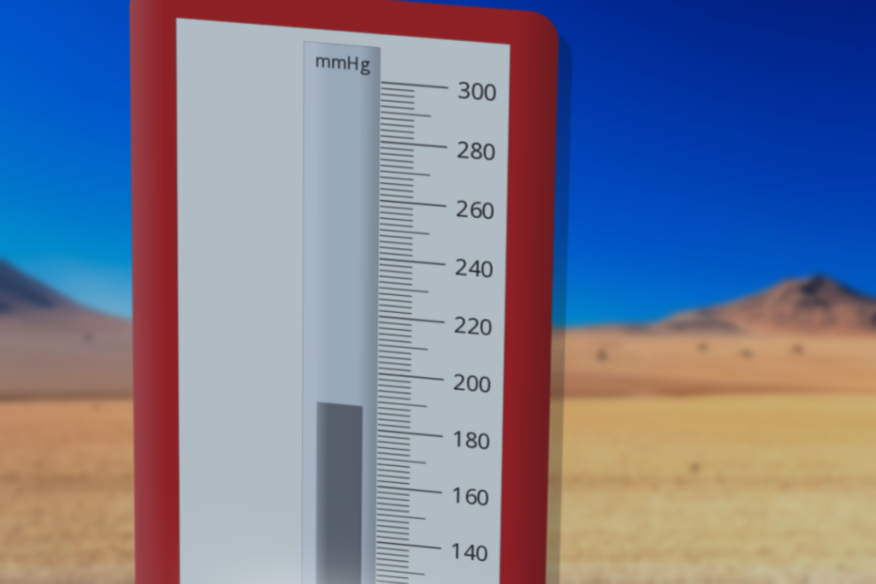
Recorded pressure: 188,mmHg
